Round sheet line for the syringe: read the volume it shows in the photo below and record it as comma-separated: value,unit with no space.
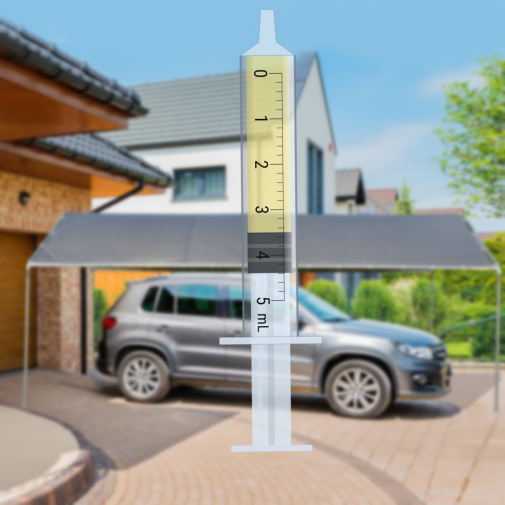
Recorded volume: 3.5,mL
